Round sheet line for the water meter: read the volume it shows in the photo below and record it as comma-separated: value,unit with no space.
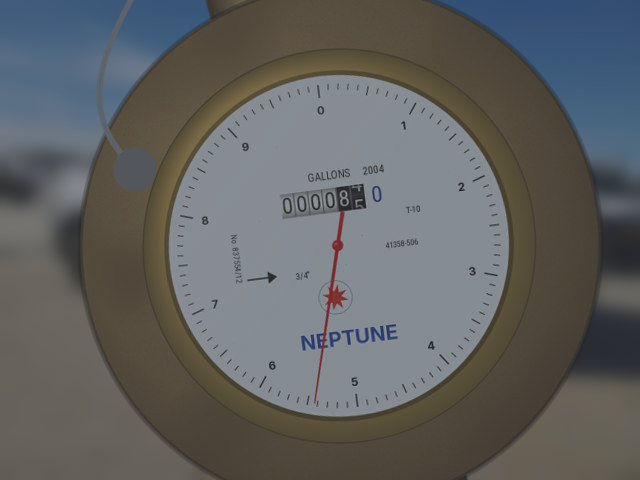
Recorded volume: 845.4,gal
